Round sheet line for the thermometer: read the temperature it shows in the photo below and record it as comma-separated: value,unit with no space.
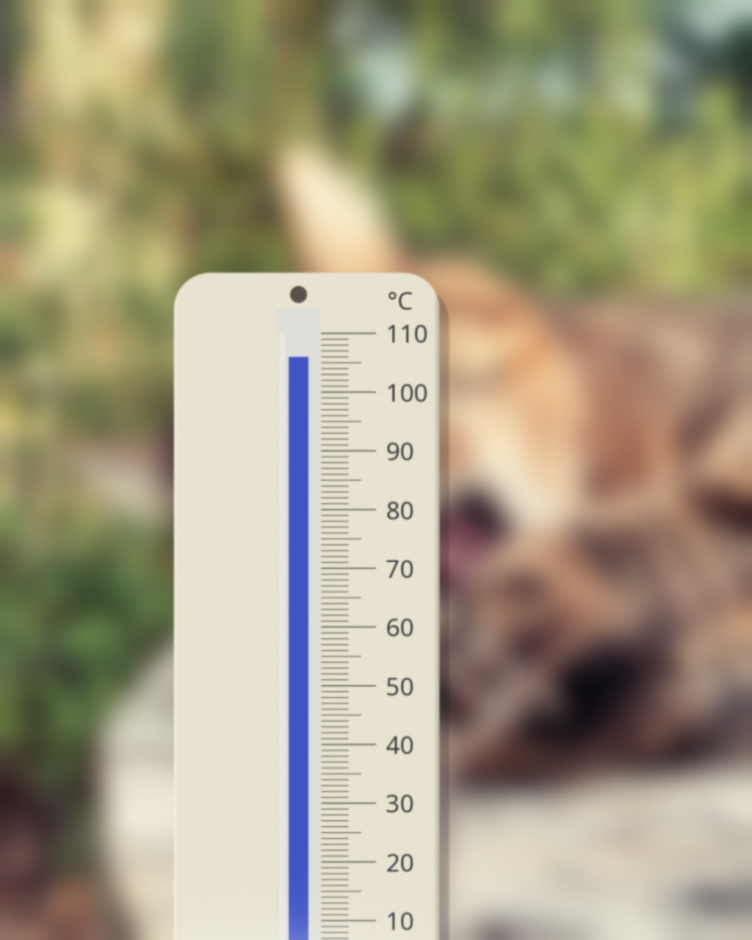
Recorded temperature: 106,°C
